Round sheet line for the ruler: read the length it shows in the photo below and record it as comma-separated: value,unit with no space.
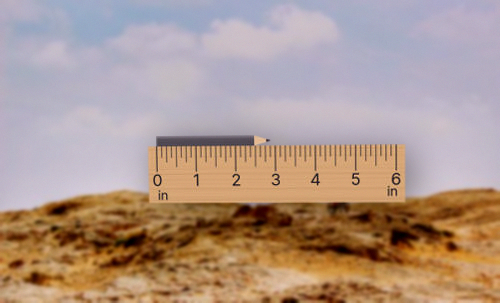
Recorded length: 2.875,in
